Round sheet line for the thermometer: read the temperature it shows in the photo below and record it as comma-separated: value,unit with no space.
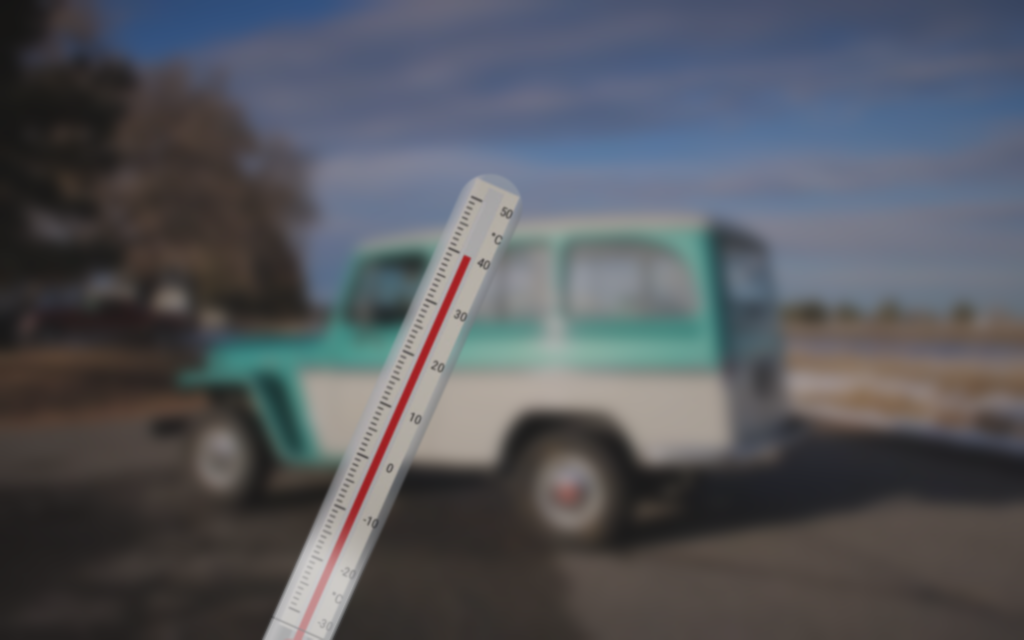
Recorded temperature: 40,°C
